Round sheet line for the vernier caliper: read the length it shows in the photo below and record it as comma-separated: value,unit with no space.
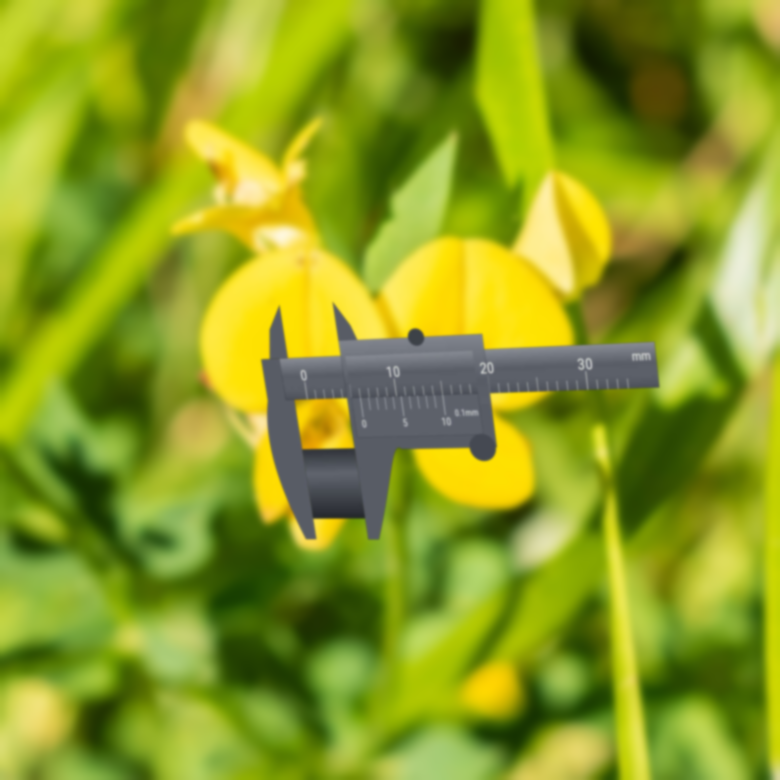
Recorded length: 6.0,mm
